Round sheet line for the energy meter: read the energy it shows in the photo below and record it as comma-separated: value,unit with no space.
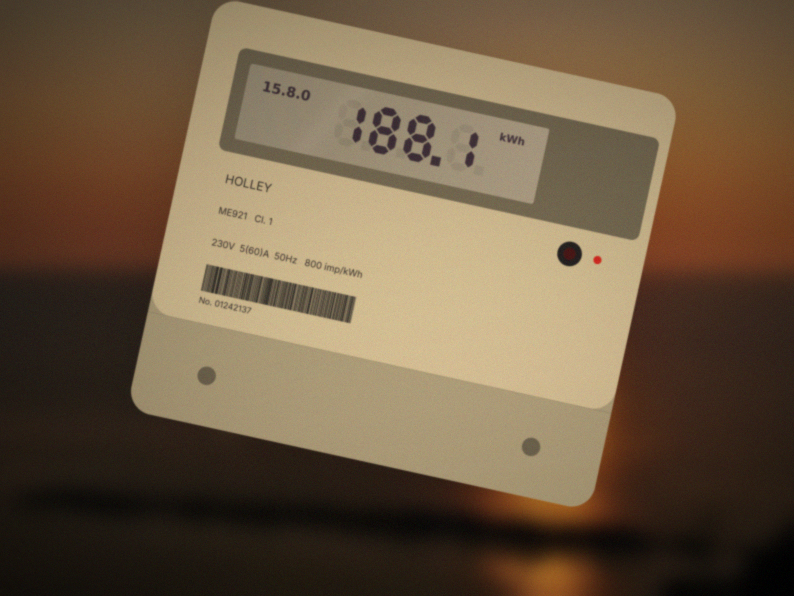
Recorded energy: 188.1,kWh
